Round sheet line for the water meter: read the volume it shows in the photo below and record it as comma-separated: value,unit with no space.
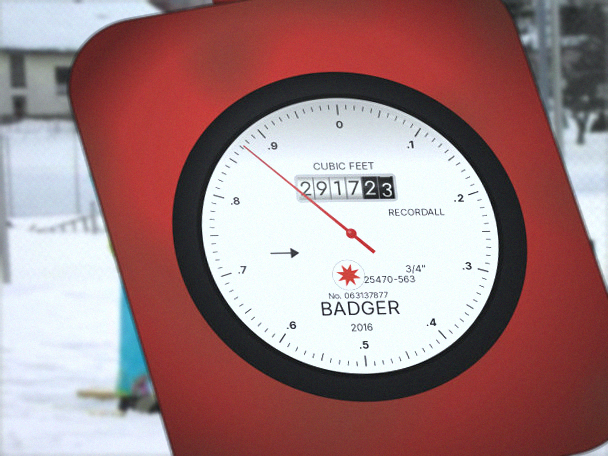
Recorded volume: 291722.87,ft³
